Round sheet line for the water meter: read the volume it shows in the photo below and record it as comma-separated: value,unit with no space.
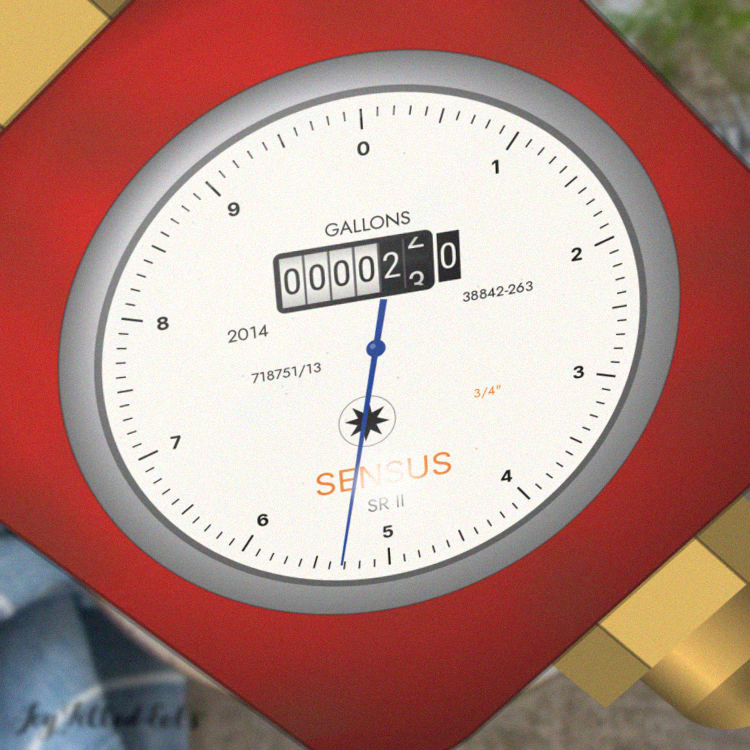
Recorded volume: 225.3,gal
